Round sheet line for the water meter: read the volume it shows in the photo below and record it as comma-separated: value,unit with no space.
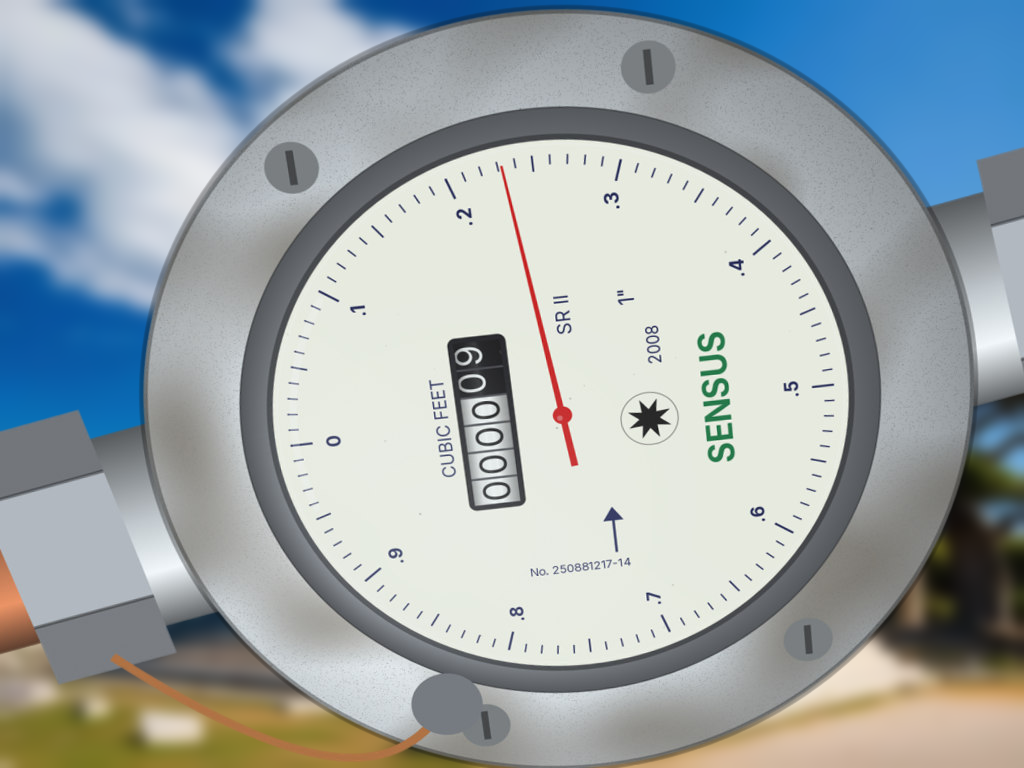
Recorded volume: 9.23,ft³
